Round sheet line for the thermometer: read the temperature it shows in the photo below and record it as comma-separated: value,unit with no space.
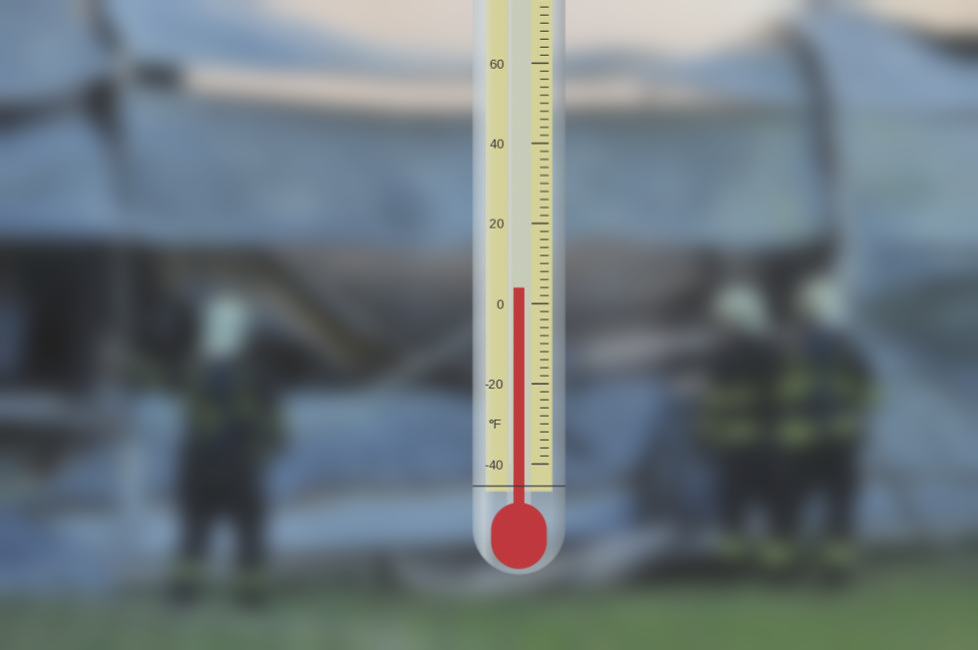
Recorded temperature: 4,°F
